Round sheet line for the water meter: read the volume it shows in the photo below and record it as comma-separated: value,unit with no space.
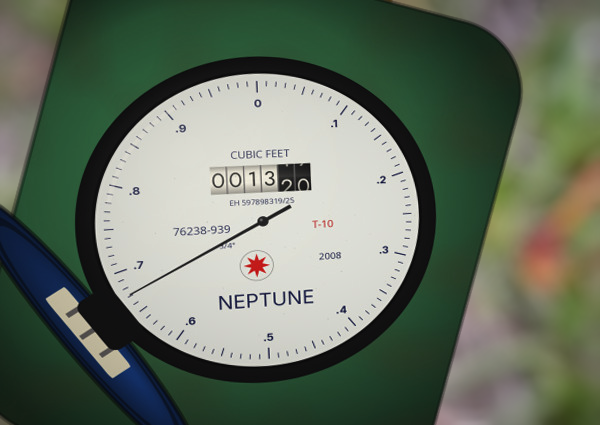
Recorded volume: 1319.67,ft³
